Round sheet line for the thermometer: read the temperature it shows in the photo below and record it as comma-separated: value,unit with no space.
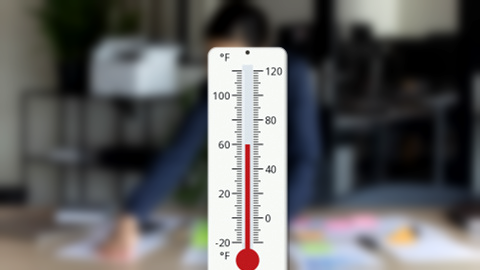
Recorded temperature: 60,°F
